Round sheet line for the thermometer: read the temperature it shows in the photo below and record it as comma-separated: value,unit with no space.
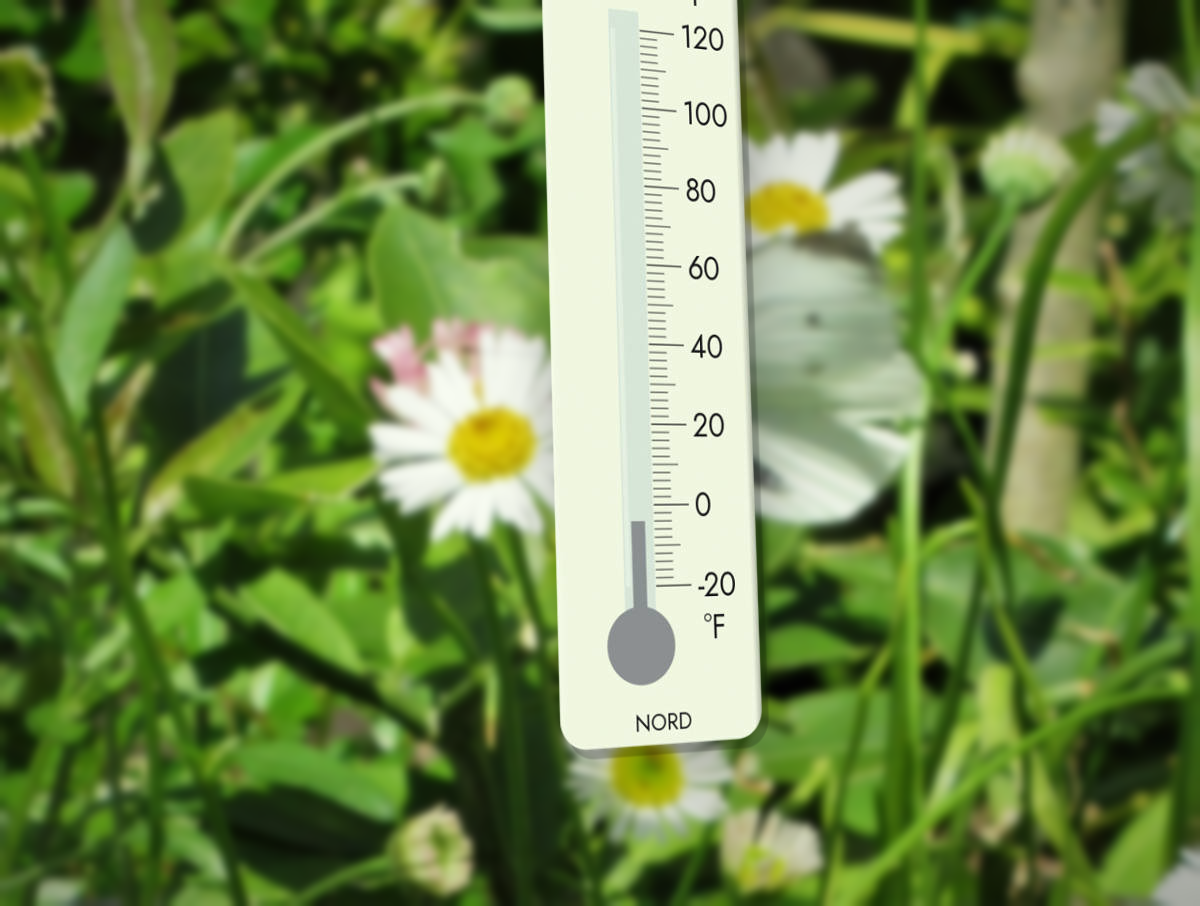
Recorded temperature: -4,°F
